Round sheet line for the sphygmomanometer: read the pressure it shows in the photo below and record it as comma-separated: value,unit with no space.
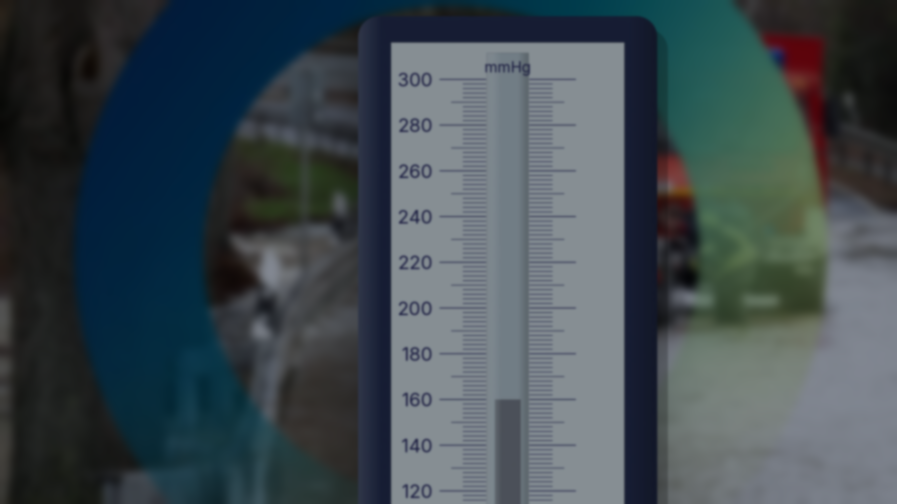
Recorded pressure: 160,mmHg
